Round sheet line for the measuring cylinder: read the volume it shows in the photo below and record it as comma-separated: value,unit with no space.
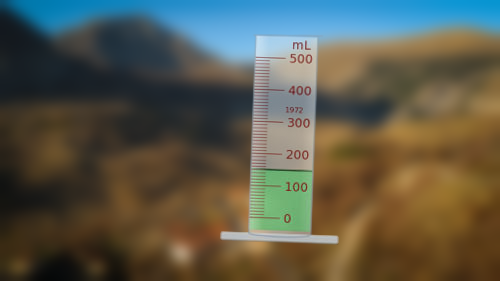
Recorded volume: 150,mL
